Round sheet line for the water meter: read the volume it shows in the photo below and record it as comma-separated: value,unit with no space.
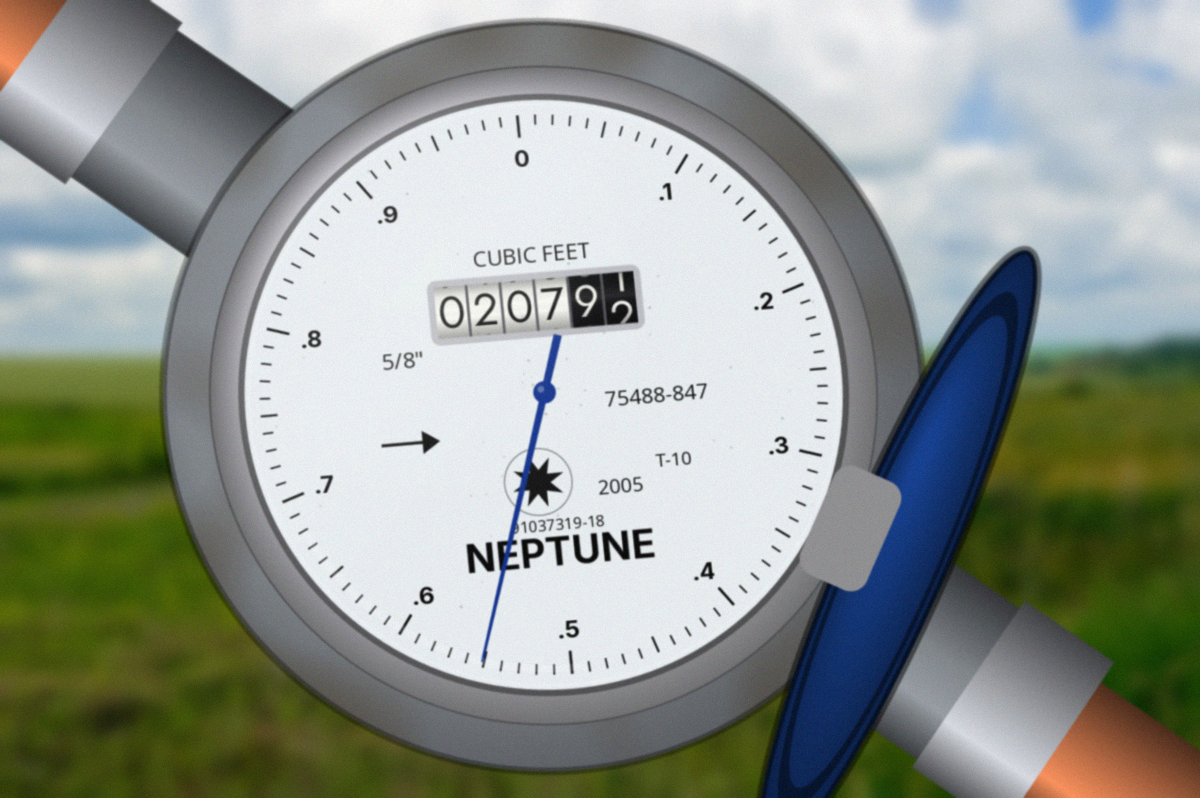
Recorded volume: 20791.55,ft³
